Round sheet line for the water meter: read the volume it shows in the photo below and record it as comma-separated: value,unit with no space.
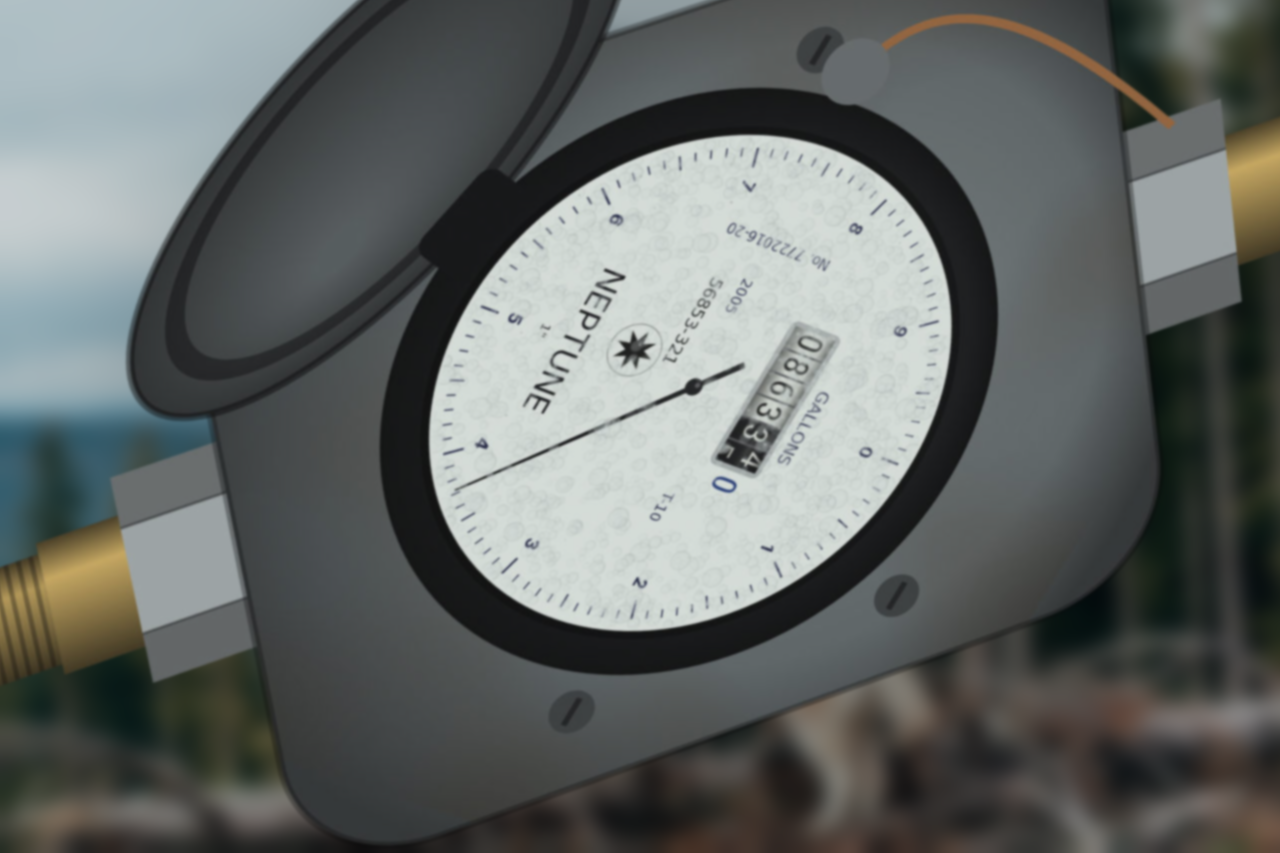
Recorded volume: 863343.7,gal
